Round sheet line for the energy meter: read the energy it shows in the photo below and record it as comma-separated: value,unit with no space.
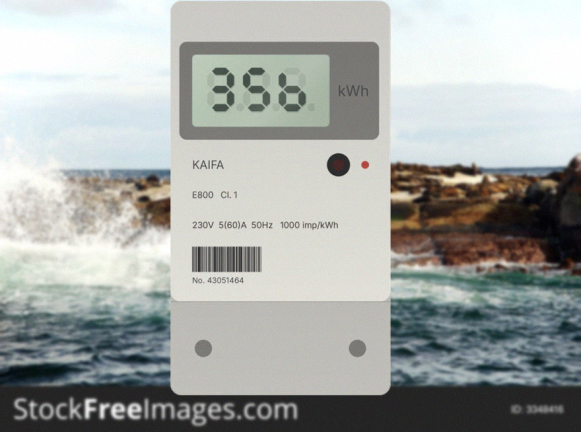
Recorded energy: 356,kWh
